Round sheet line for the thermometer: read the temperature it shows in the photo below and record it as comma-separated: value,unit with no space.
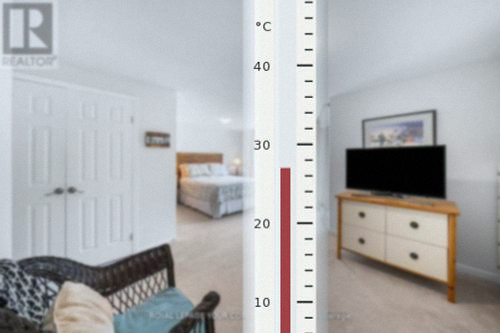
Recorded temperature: 27,°C
